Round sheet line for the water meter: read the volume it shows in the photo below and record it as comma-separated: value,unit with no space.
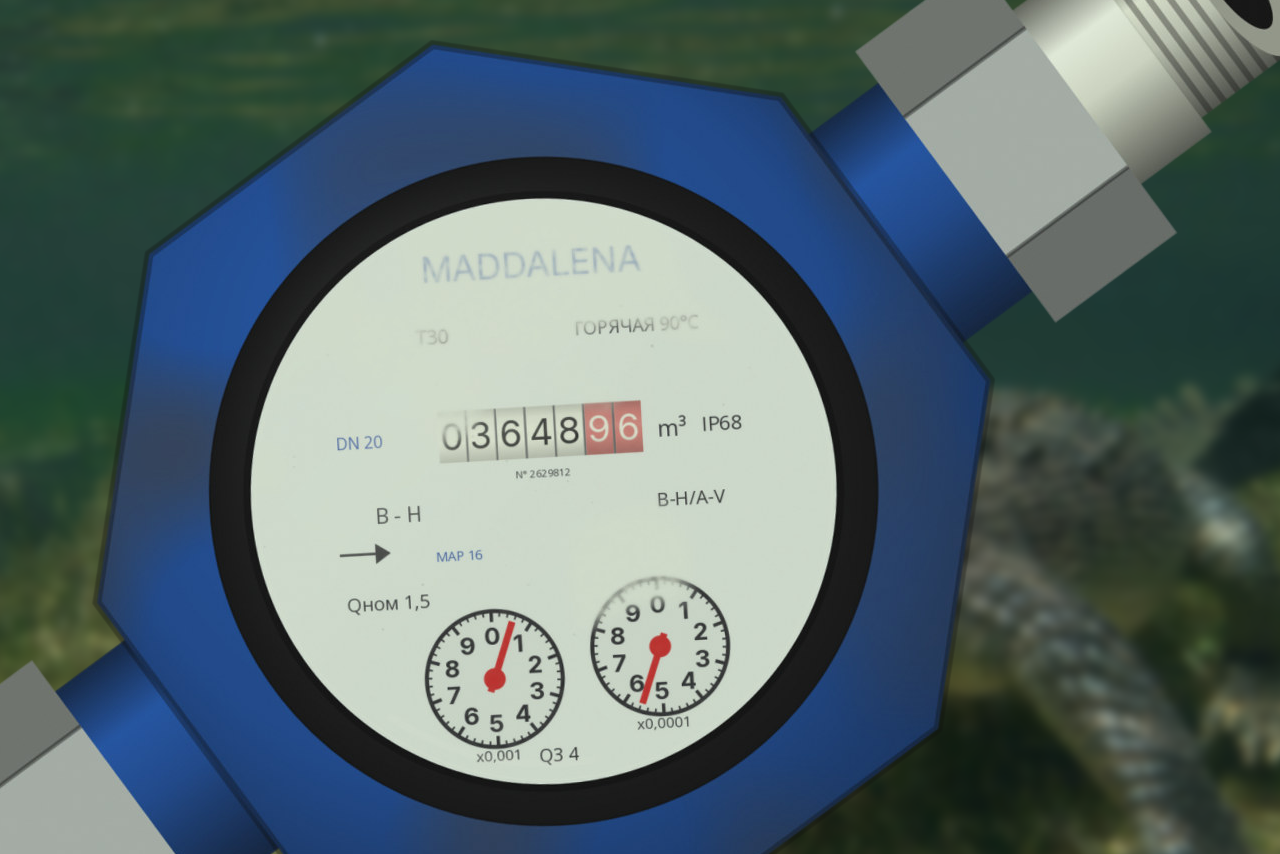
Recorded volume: 3648.9605,m³
